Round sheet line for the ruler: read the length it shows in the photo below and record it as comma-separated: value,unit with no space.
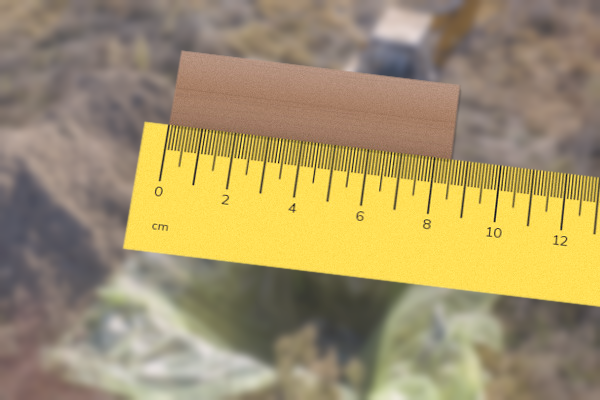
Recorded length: 8.5,cm
